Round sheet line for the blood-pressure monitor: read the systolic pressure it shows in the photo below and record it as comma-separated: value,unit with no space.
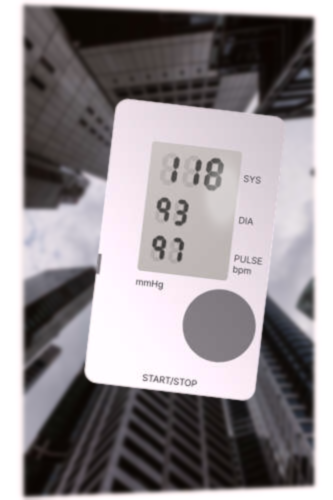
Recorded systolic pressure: 118,mmHg
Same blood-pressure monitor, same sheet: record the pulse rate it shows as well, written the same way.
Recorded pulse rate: 97,bpm
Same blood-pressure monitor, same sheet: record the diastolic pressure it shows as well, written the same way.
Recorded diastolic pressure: 93,mmHg
